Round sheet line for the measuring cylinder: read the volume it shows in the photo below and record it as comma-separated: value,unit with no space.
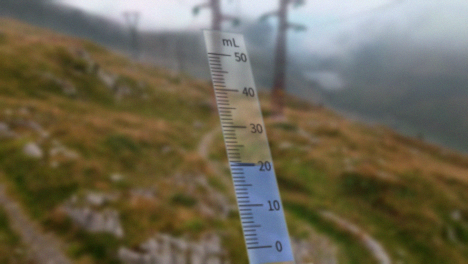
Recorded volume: 20,mL
